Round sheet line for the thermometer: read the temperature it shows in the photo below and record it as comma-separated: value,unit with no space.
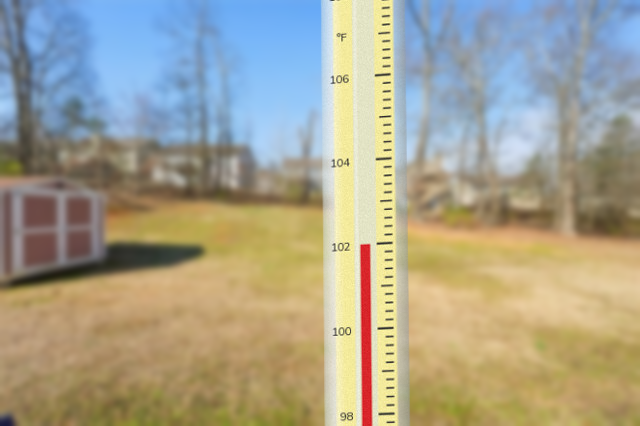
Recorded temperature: 102,°F
